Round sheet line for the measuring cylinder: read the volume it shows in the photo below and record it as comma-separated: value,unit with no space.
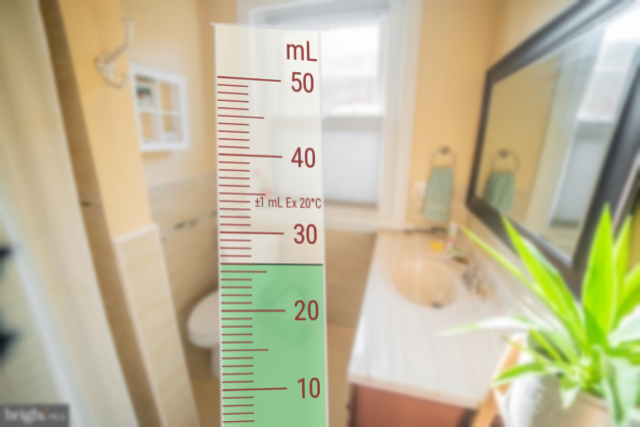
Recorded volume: 26,mL
